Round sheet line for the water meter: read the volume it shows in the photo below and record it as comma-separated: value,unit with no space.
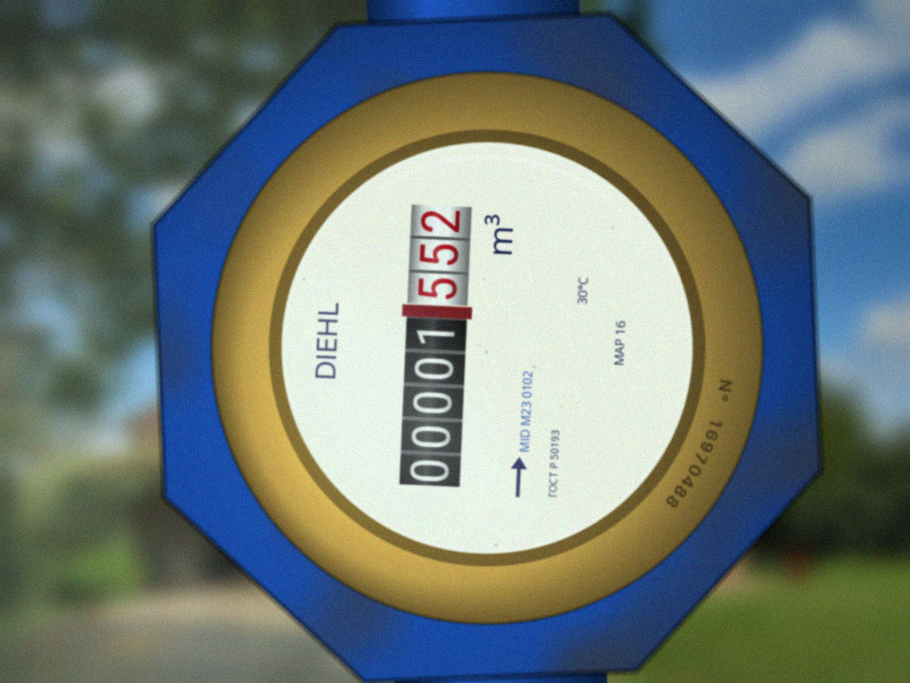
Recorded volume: 1.552,m³
